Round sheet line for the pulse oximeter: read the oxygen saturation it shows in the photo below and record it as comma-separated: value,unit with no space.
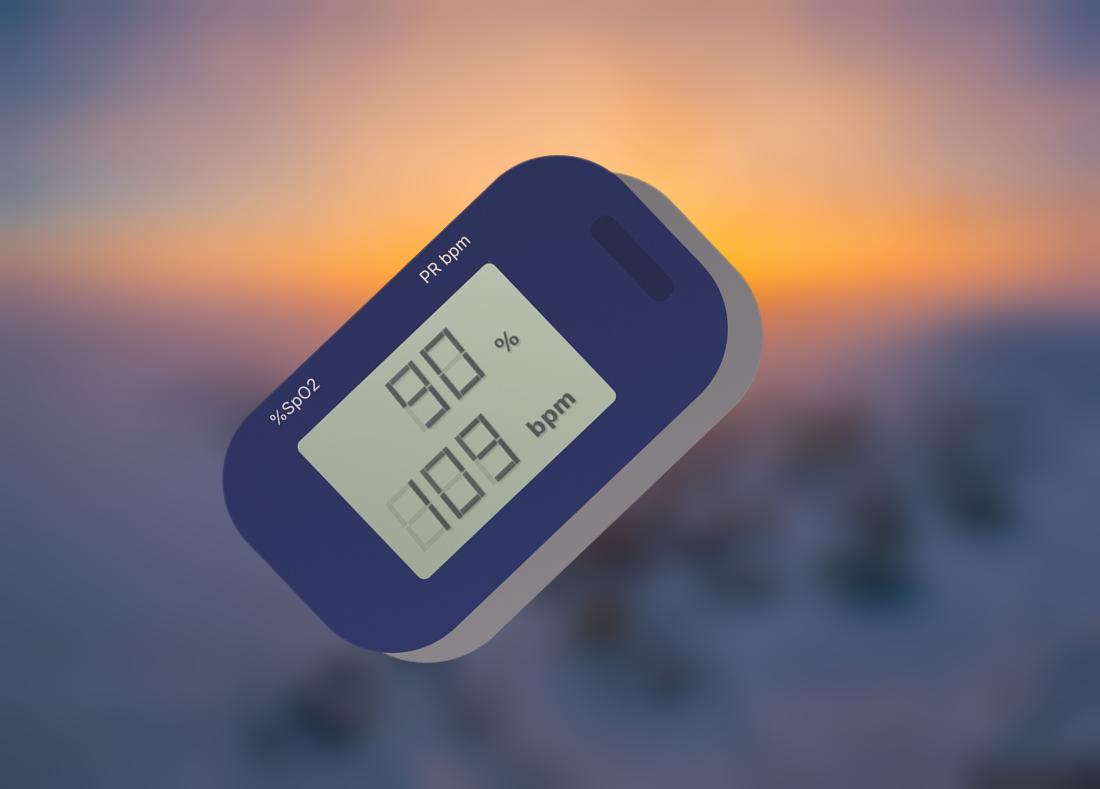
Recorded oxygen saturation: 90,%
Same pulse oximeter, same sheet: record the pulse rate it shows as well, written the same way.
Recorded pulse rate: 109,bpm
